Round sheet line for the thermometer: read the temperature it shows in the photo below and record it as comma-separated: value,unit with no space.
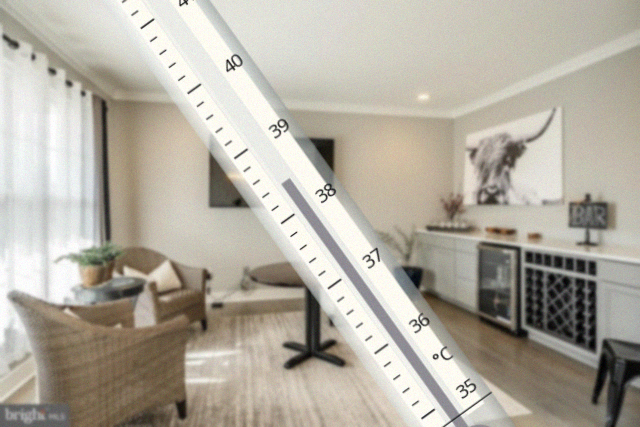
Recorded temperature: 38.4,°C
